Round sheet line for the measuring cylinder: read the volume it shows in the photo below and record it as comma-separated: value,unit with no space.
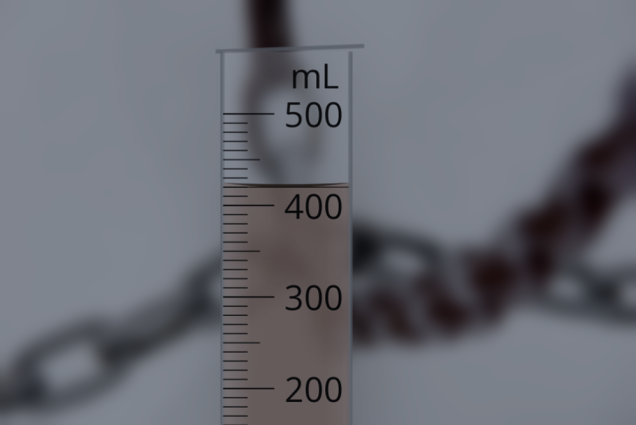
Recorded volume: 420,mL
